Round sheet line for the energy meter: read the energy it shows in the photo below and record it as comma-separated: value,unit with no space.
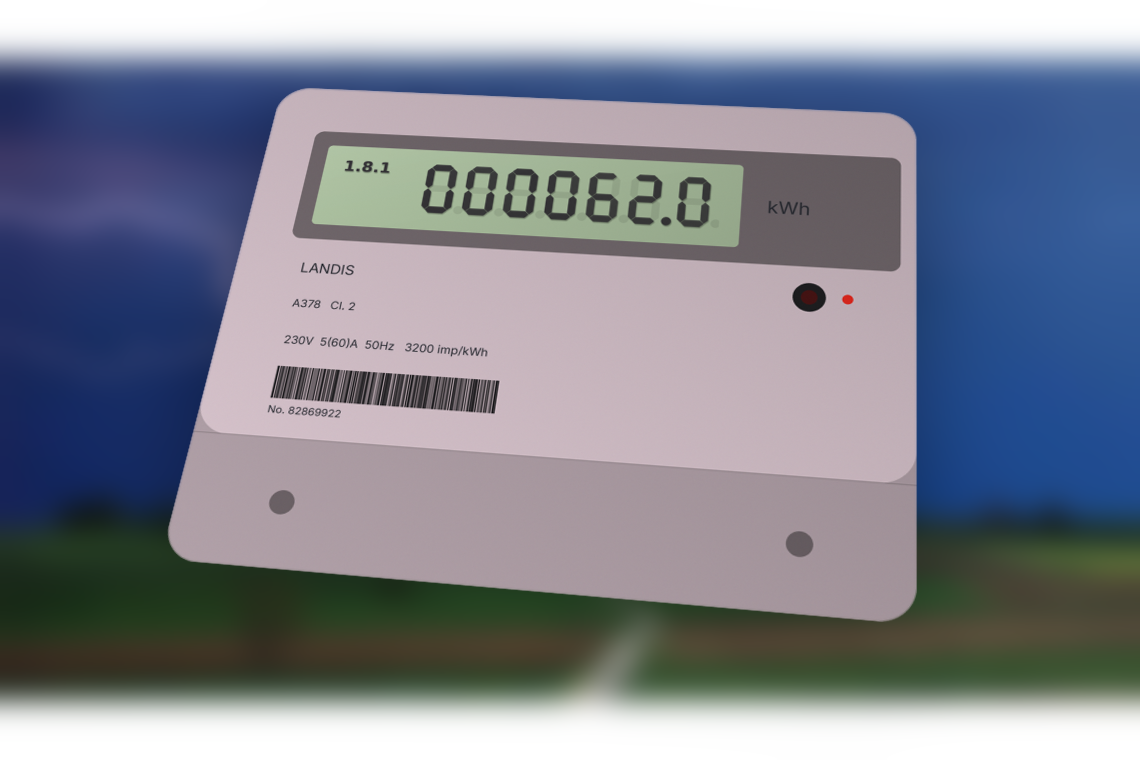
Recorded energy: 62.0,kWh
